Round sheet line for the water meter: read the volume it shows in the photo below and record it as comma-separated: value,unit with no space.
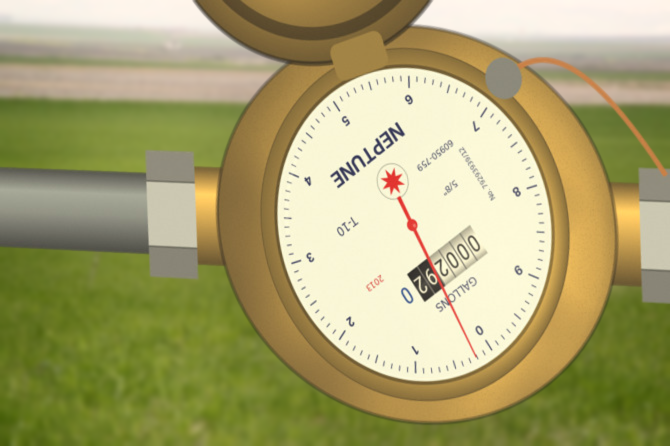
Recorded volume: 2920.2,gal
